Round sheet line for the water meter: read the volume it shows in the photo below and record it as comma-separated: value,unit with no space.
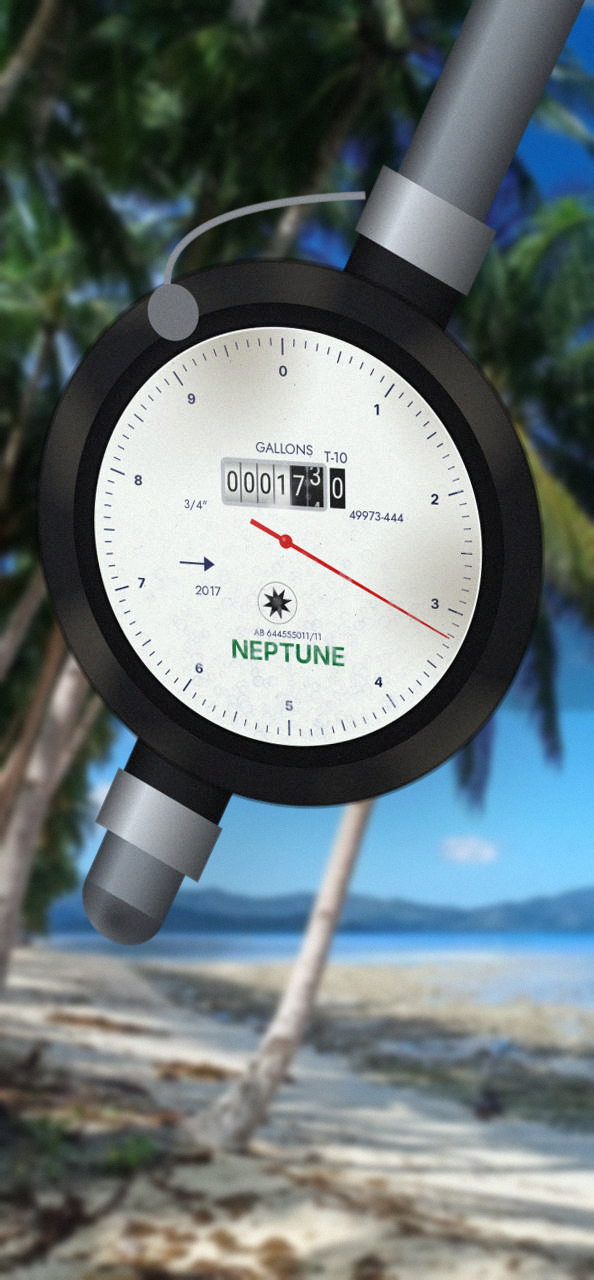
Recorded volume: 1733.2,gal
